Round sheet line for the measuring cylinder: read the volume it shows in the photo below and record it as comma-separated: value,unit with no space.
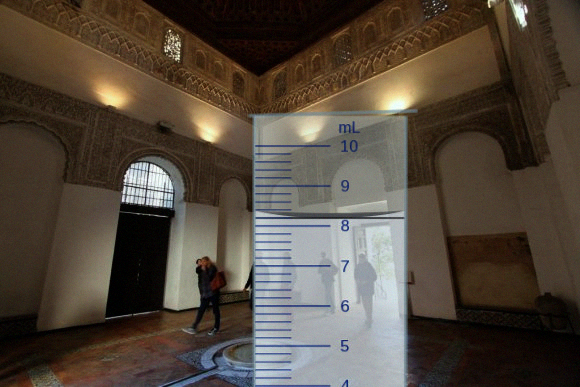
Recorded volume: 8.2,mL
